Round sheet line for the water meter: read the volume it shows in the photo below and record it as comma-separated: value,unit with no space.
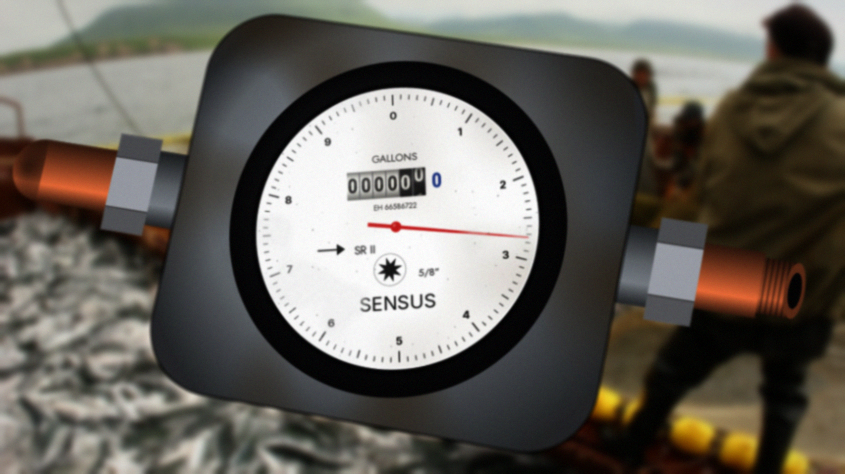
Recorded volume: 2.7,gal
